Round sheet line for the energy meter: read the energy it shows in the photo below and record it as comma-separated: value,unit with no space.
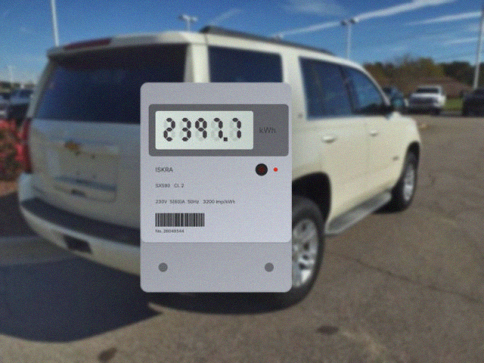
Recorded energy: 2397.7,kWh
